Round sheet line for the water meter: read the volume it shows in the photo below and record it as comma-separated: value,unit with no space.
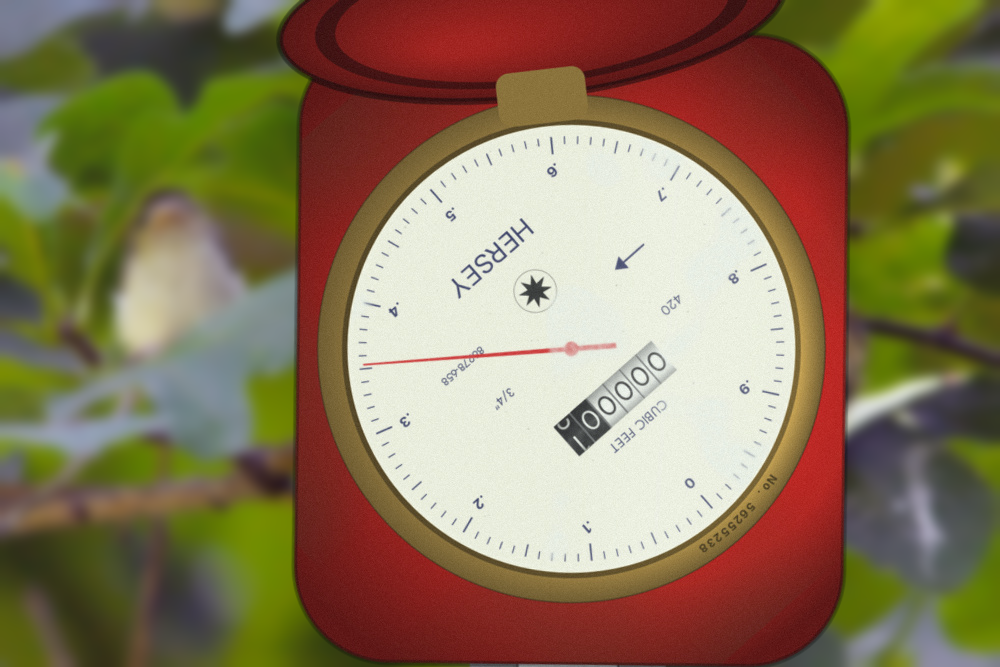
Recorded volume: 1.35,ft³
